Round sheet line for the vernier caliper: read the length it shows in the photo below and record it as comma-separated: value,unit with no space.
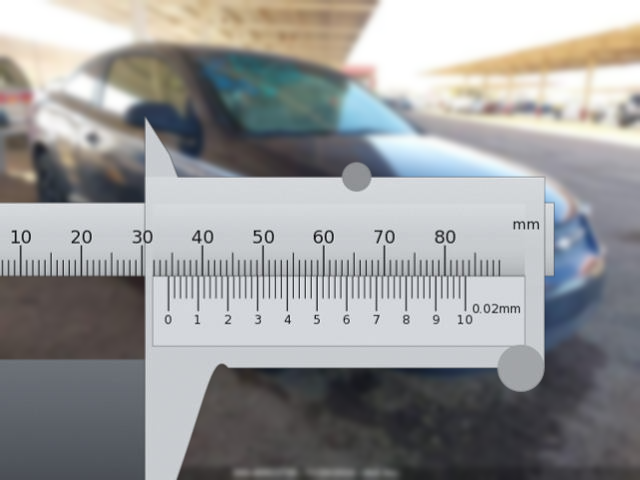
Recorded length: 34.4,mm
